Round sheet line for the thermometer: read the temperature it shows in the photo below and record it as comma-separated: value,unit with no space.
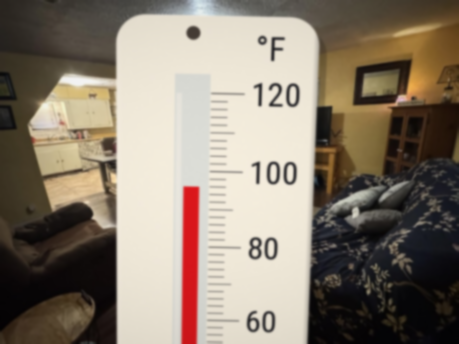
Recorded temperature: 96,°F
